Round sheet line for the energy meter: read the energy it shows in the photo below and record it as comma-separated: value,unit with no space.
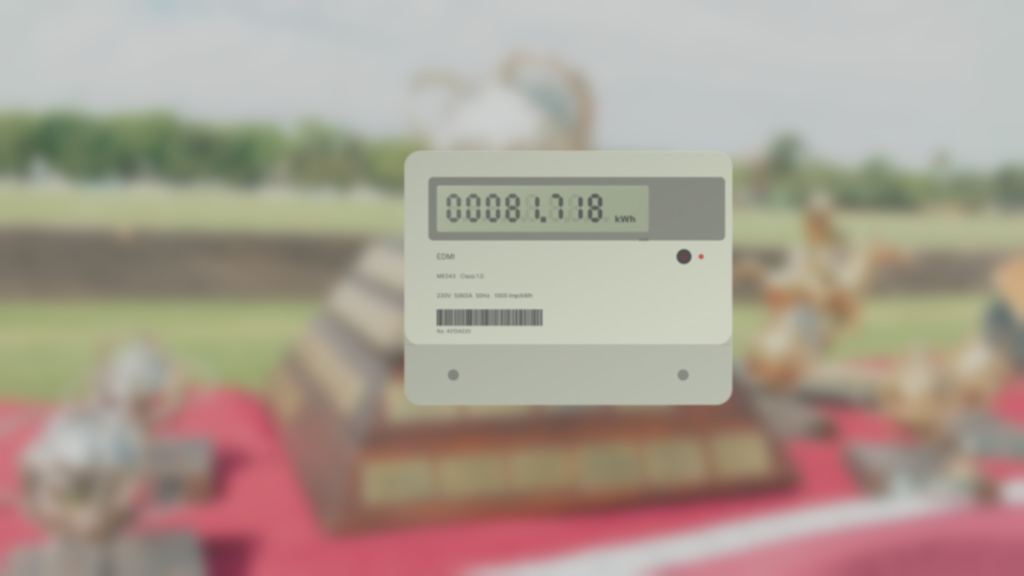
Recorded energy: 81.718,kWh
